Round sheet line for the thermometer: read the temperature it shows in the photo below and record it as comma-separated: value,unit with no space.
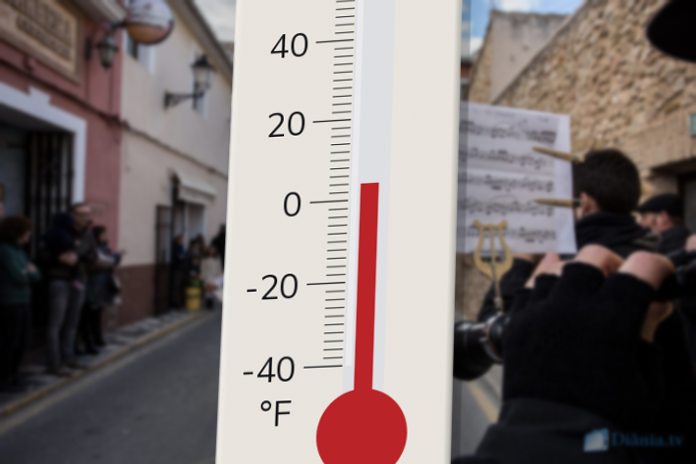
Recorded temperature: 4,°F
